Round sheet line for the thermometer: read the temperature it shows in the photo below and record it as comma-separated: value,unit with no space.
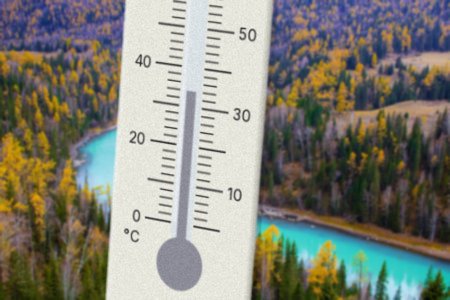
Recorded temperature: 34,°C
